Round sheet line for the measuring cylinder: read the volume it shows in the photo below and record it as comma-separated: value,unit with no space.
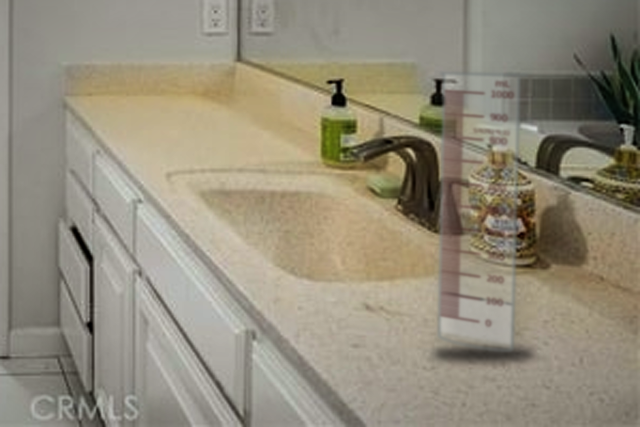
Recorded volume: 100,mL
